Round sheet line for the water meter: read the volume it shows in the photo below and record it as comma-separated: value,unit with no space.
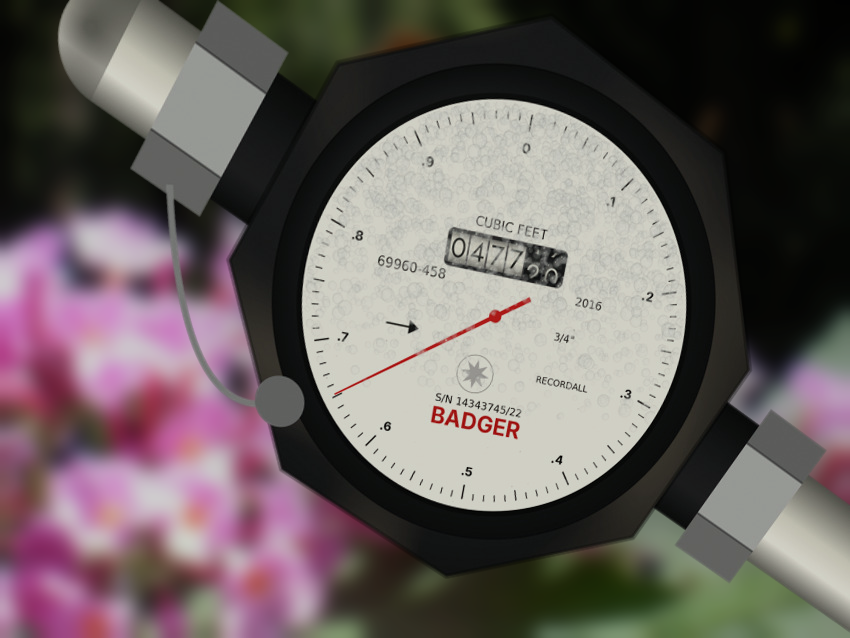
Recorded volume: 47719.65,ft³
